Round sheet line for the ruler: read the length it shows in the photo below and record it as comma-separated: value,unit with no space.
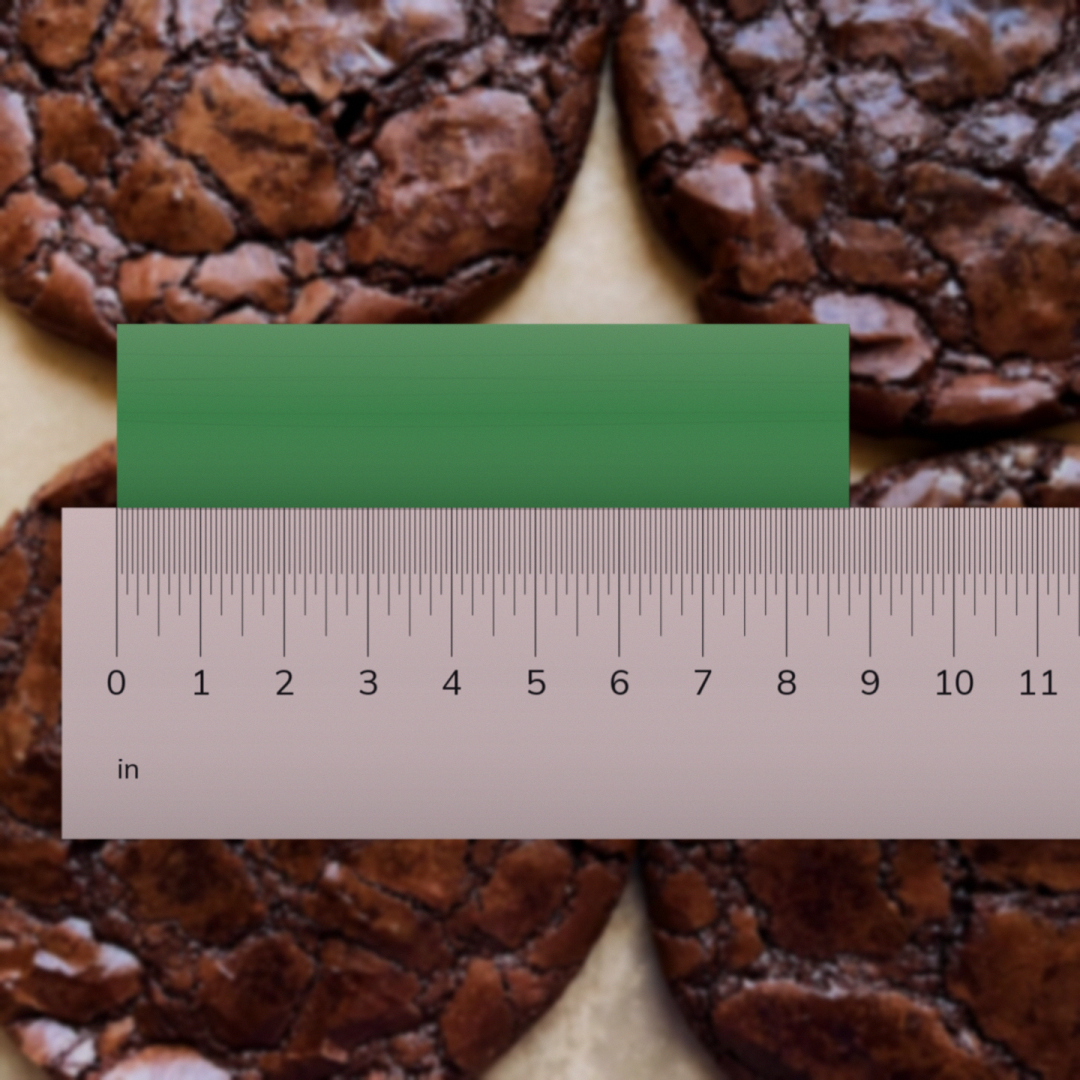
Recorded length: 8.75,in
